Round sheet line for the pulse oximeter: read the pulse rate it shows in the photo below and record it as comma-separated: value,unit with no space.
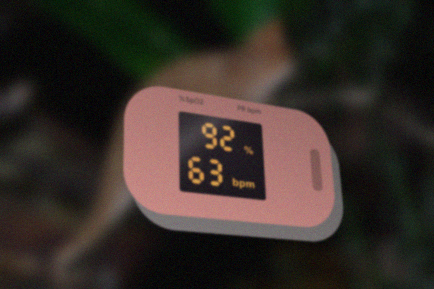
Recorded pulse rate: 63,bpm
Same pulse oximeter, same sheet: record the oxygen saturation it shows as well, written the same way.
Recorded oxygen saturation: 92,%
